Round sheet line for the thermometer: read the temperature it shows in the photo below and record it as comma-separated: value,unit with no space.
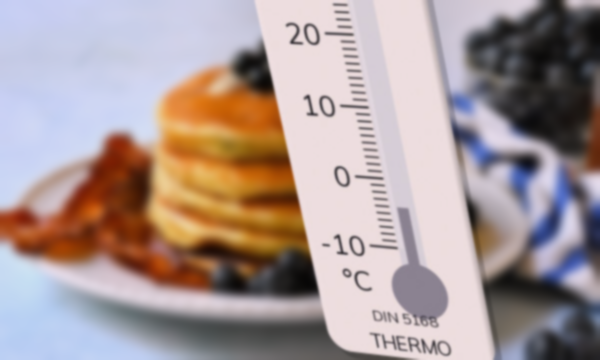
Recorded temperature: -4,°C
